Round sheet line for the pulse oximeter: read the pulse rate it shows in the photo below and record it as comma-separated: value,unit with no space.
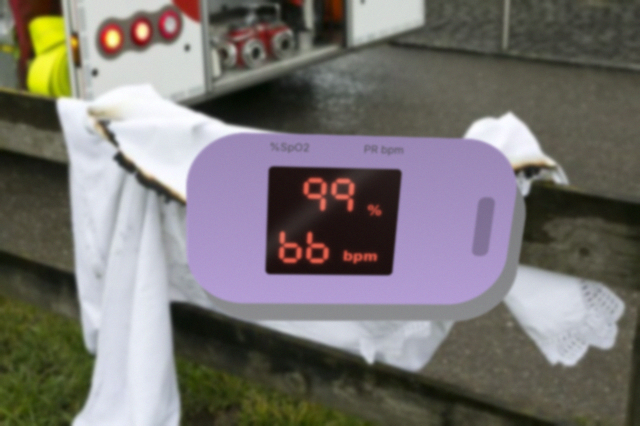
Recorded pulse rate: 66,bpm
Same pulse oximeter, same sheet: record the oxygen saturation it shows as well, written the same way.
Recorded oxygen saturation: 99,%
